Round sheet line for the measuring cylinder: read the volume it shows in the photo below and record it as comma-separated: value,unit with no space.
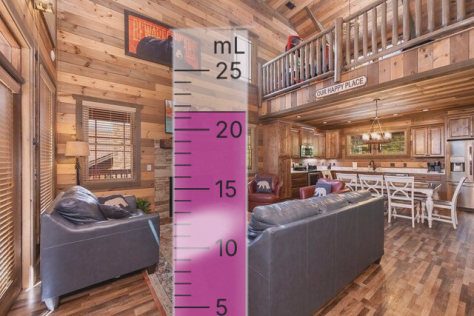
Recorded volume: 21.5,mL
